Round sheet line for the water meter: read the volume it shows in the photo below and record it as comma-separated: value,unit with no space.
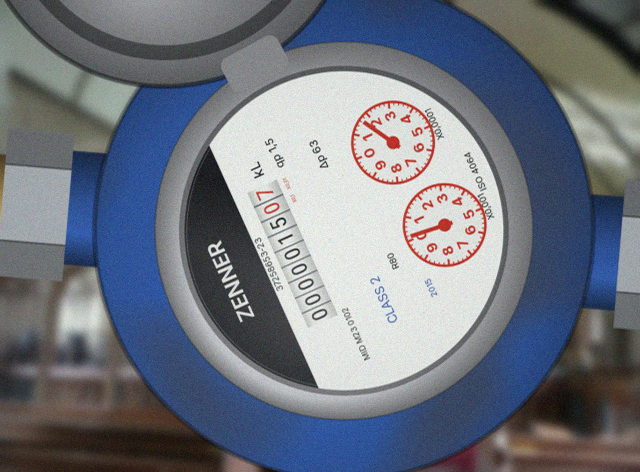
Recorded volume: 15.0701,kL
